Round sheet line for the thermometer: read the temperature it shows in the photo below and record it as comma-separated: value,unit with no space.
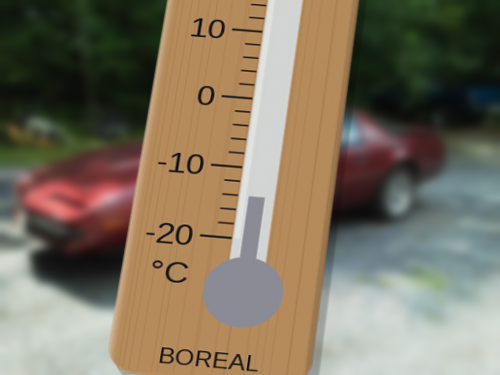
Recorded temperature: -14,°C
